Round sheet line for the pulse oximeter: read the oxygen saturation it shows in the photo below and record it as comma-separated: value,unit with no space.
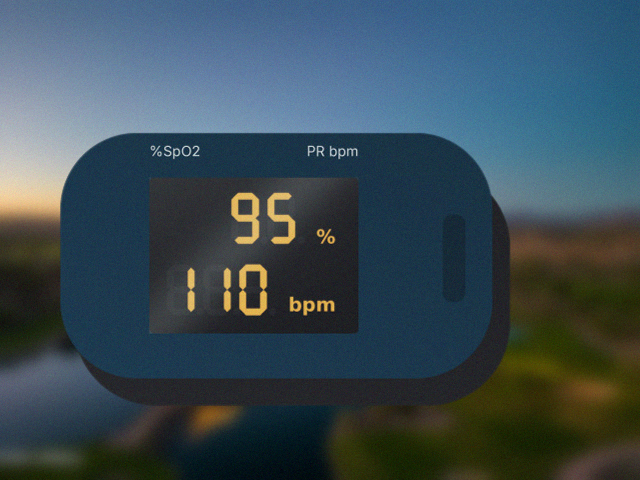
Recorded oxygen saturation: 95,%
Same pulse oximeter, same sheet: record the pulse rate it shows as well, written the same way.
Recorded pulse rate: 110,bpm
